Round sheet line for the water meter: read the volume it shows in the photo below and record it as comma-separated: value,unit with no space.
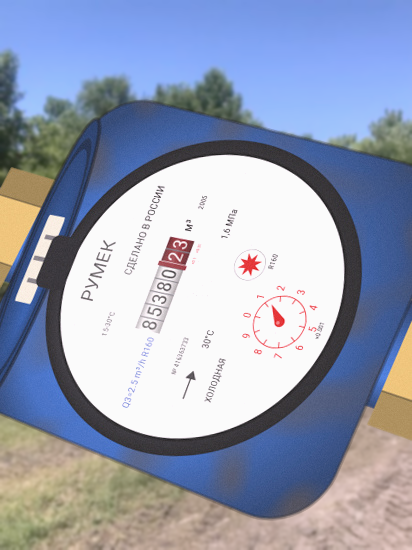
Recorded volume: 85380.231,m³
